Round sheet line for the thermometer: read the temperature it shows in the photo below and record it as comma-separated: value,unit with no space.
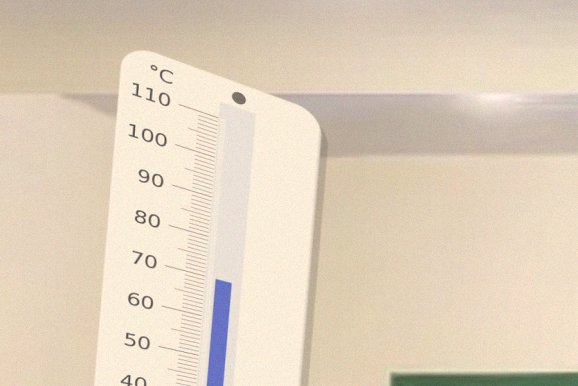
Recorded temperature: 70,°C
